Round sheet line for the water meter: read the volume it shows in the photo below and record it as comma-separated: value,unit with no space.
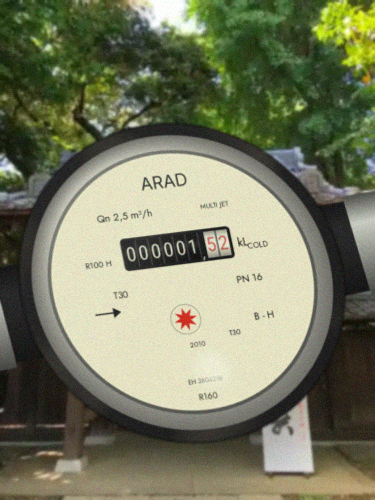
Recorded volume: 1.52,kL
